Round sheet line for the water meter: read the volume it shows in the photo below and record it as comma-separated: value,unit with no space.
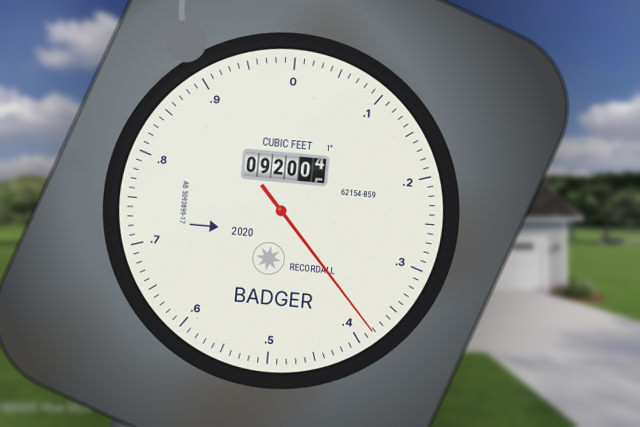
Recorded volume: 92004.38,ft³
